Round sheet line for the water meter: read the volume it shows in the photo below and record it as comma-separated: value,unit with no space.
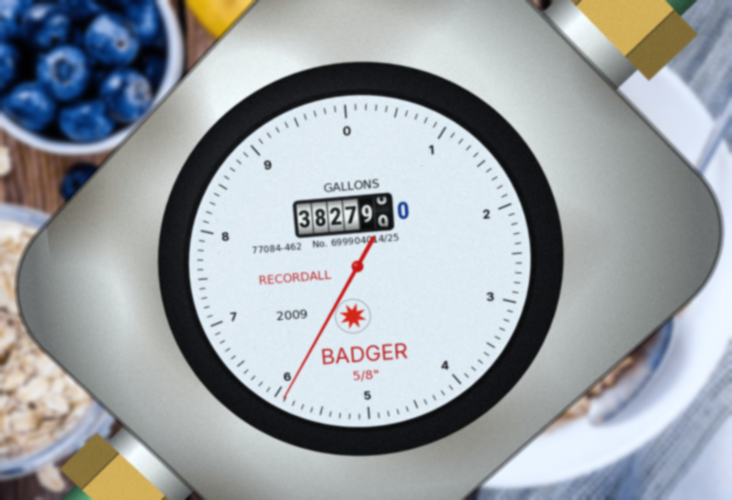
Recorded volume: 3827985.9,gal
